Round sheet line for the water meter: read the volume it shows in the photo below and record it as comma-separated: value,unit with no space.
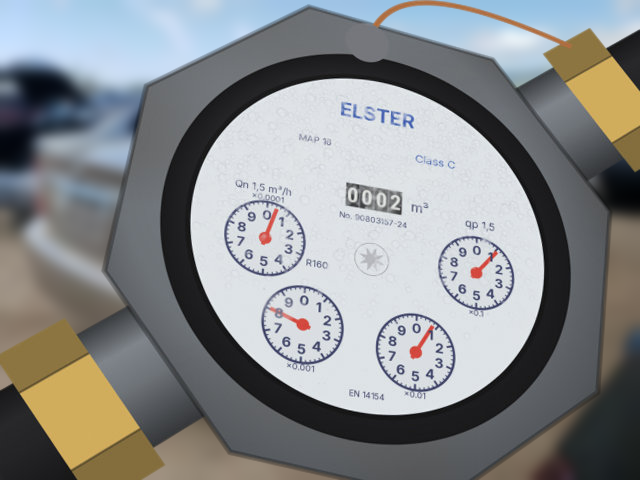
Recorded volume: 2.1080,m³
